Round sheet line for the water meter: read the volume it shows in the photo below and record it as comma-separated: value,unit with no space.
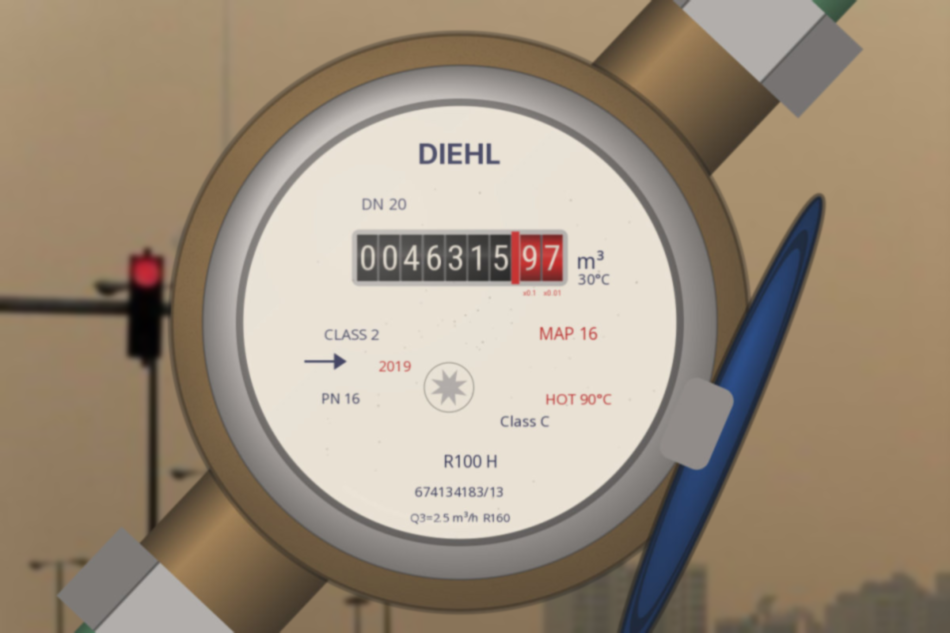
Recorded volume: 46315.97,m³
